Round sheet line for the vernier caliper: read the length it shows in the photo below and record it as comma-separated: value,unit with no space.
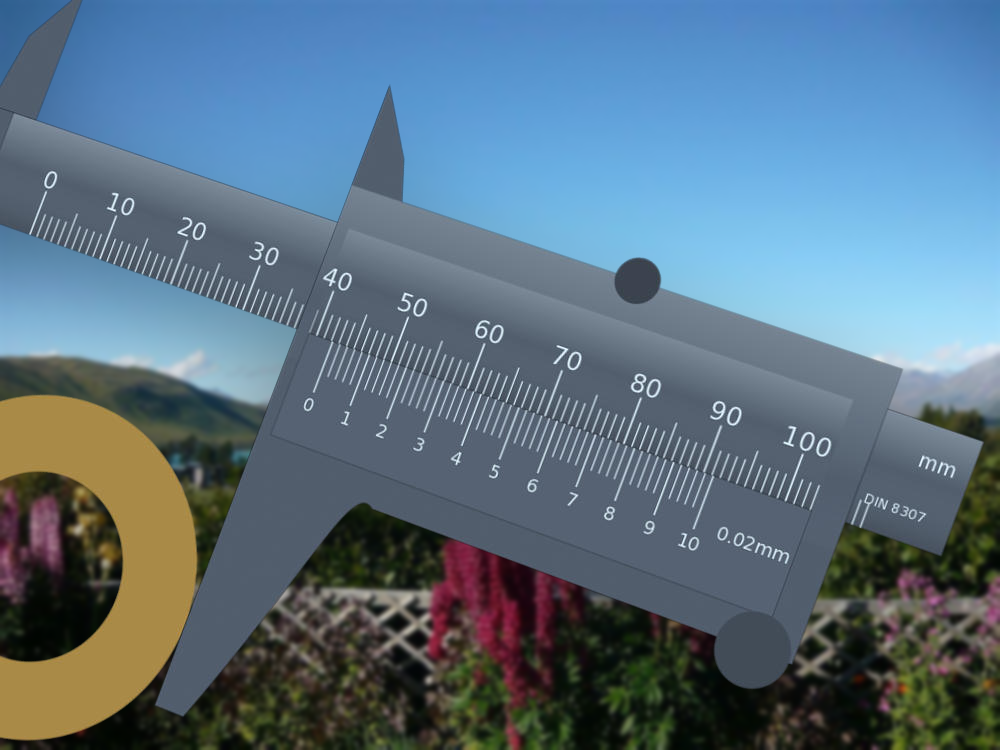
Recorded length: 42.2,mm
